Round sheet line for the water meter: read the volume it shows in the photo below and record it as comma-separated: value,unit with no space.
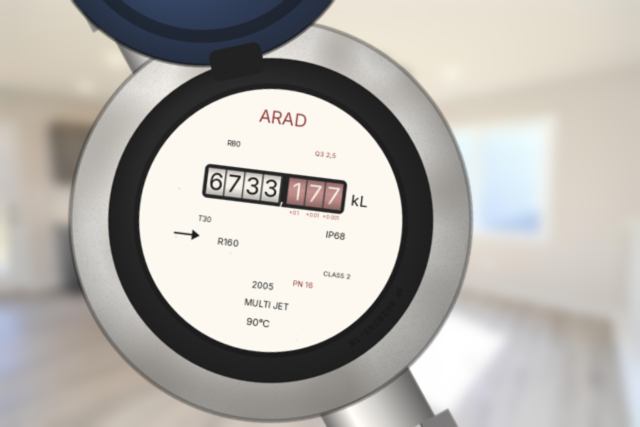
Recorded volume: 6733.177,kL
